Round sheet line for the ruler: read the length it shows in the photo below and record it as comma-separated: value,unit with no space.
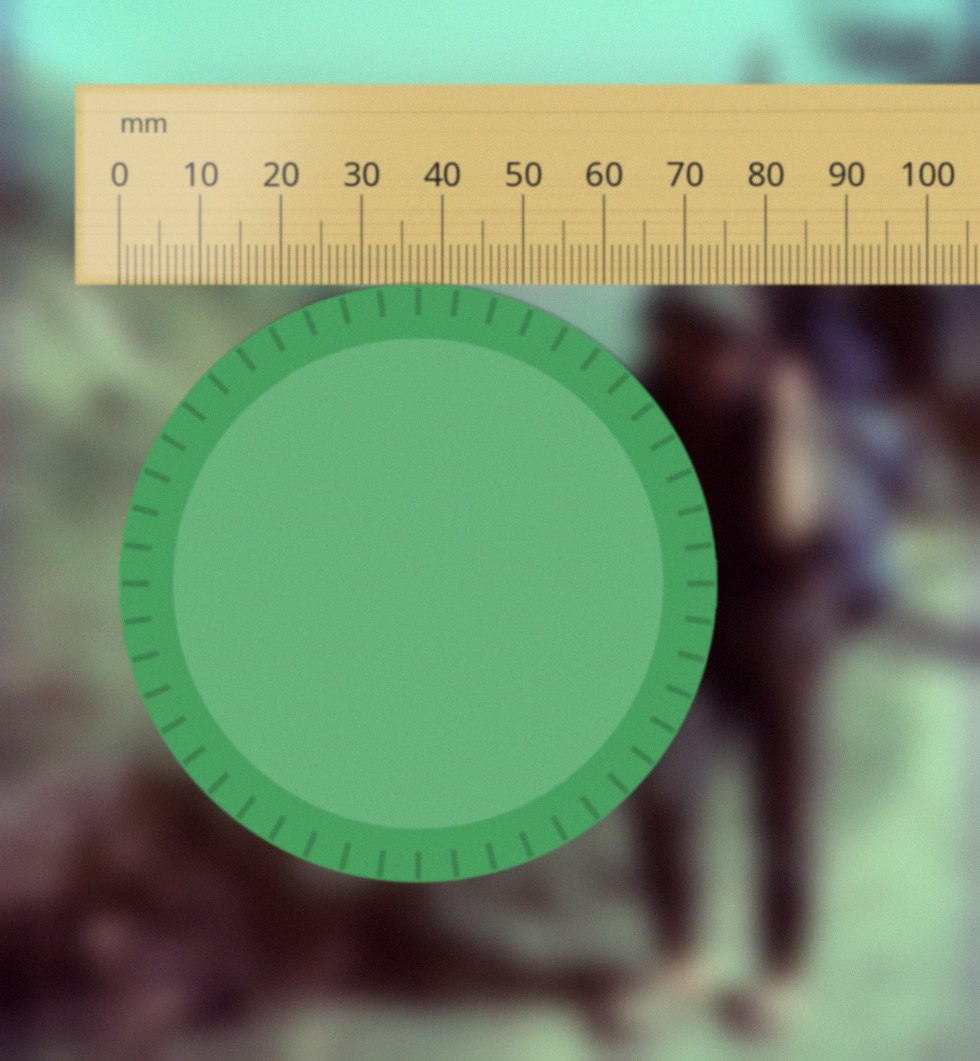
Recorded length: 74,mm
